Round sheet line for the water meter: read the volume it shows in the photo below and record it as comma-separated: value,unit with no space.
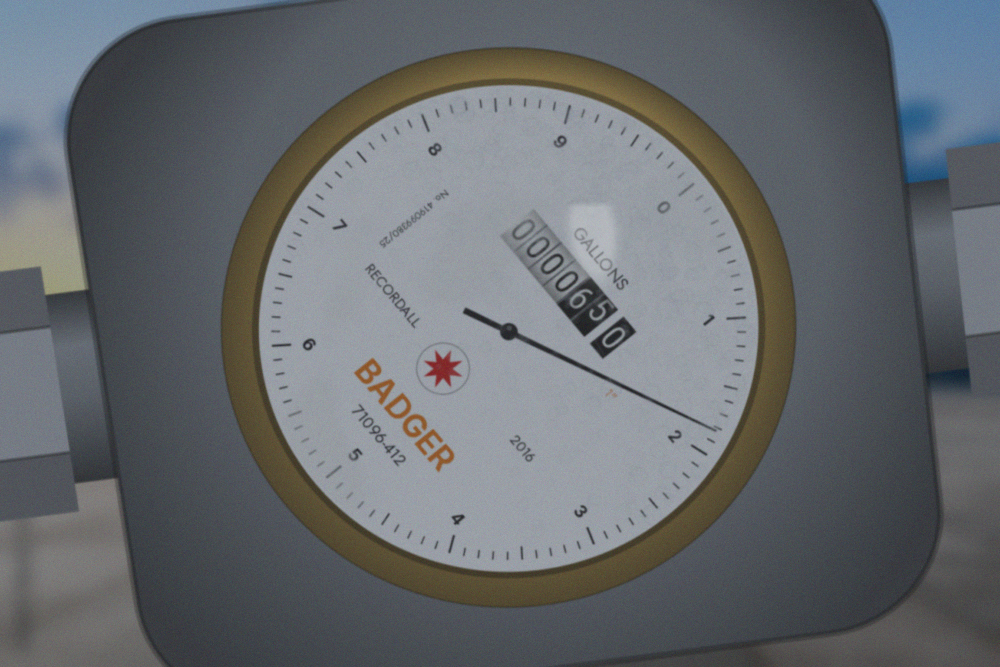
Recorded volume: 651.8,gal
